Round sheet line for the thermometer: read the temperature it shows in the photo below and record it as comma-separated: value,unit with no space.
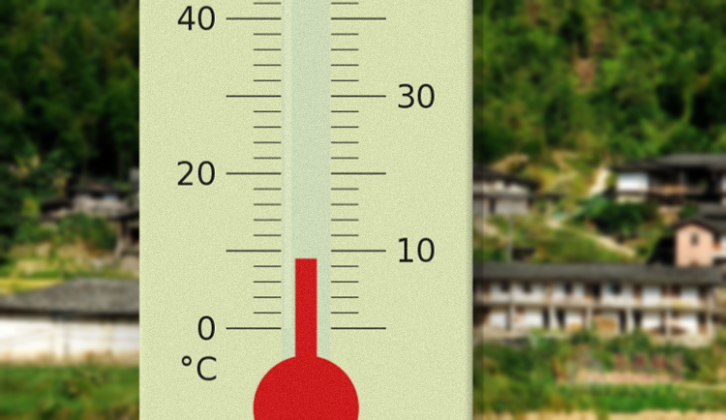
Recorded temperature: 9,°C
